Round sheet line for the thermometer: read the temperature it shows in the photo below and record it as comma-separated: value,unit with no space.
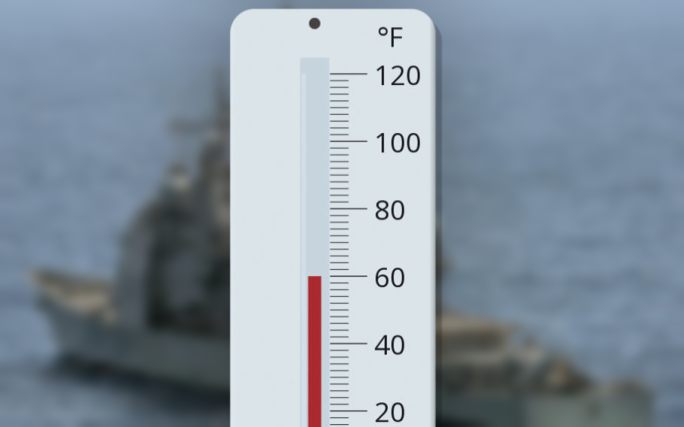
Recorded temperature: 60,°F
